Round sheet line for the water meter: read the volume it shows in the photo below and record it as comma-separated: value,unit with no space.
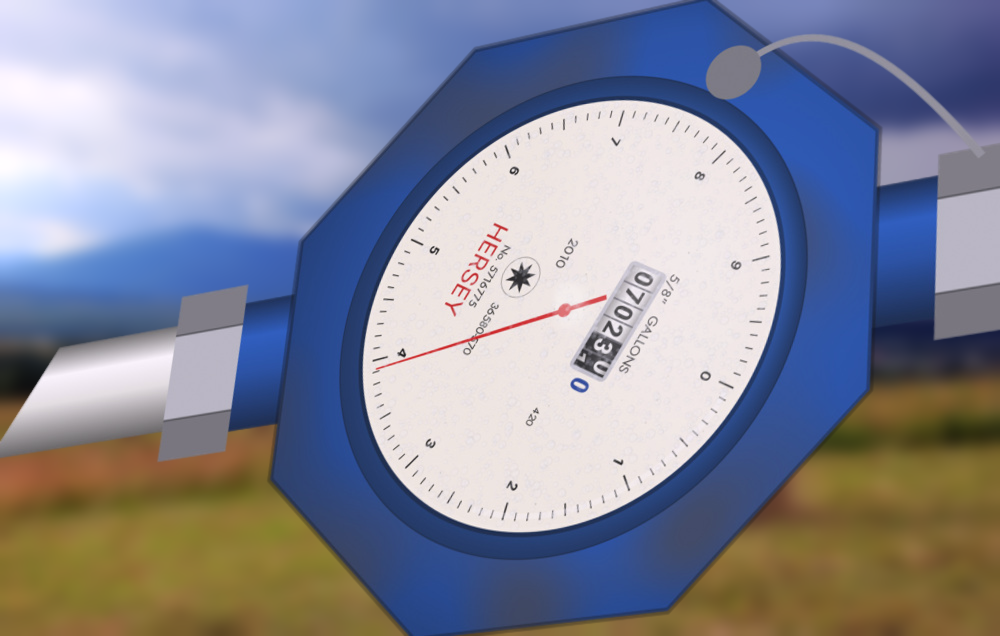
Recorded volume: 702303.9,gal
